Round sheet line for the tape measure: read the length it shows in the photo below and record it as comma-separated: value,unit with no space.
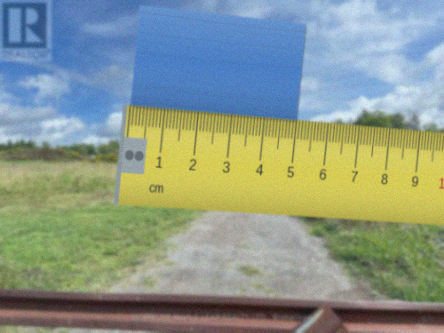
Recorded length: 5,cm
